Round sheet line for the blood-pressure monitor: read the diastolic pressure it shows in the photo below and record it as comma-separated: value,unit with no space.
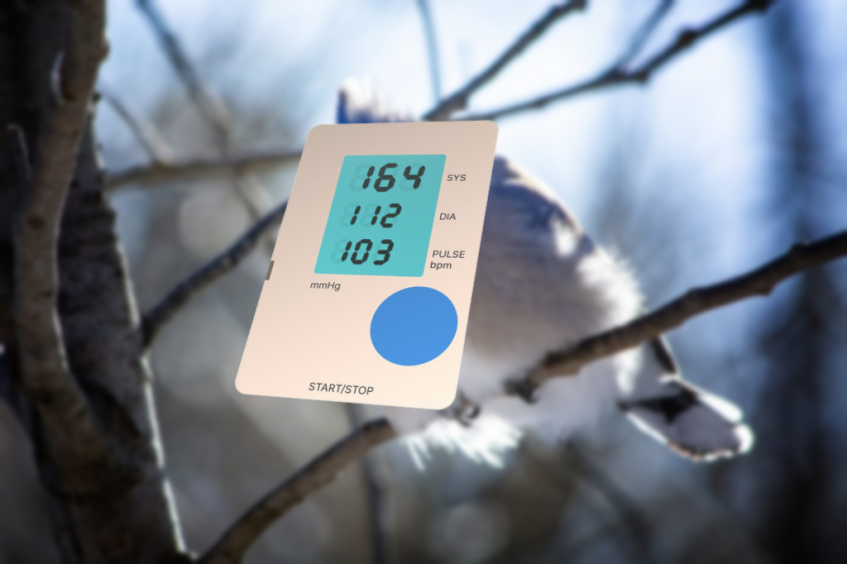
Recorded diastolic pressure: 112,mmHg
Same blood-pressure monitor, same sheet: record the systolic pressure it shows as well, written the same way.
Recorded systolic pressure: 164,mmHg
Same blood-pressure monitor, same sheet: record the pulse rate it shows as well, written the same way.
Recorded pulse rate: 103,bpm
